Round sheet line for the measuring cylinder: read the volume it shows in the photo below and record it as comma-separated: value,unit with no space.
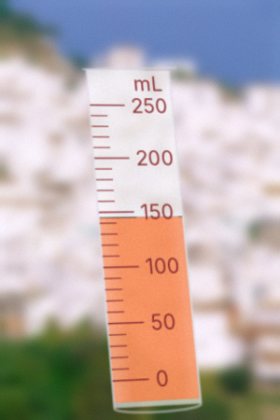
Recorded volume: 145,mL
